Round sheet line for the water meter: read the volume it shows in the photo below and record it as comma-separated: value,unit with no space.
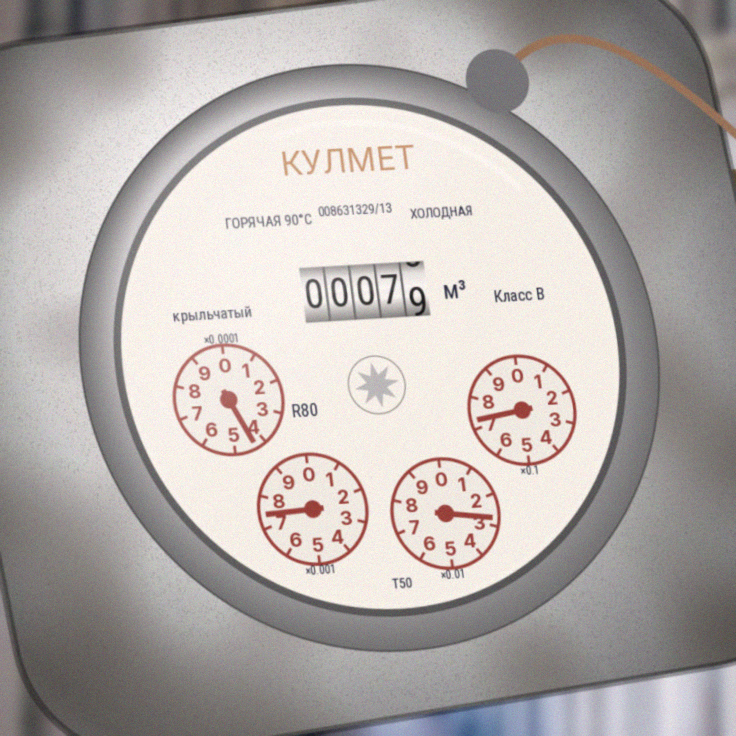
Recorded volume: 78.7274,m³
